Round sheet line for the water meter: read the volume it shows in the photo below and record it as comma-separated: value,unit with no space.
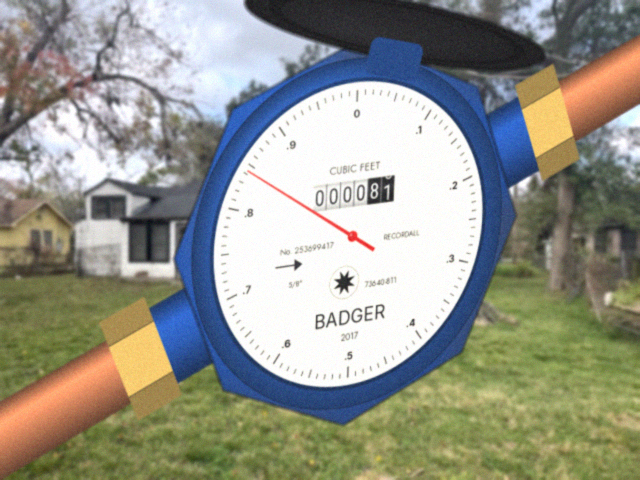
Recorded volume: 80.84,ft³
